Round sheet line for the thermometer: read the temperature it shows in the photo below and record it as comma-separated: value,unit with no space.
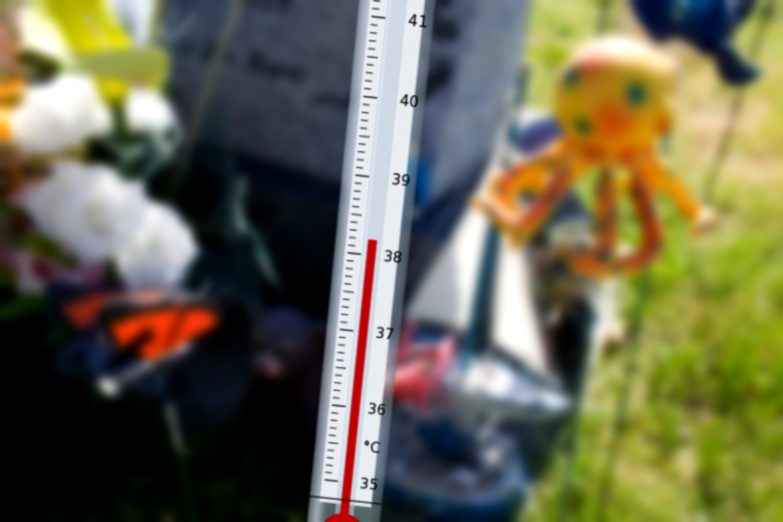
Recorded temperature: 38.2,°C
